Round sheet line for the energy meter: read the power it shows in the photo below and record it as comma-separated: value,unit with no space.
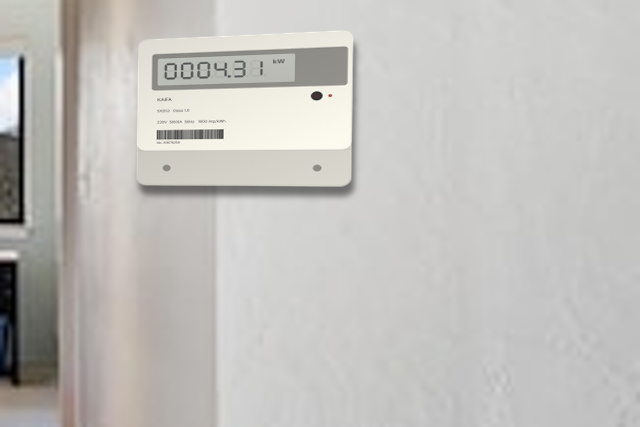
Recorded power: 4.31,kW
